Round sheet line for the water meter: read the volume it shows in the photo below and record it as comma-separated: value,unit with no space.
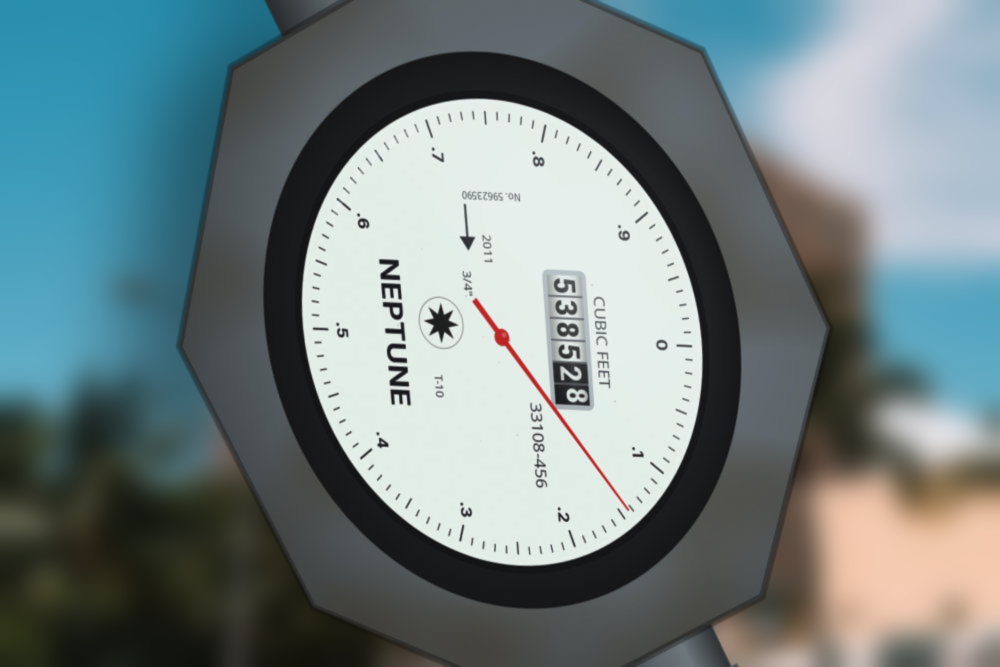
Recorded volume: 538528.14,ft³
